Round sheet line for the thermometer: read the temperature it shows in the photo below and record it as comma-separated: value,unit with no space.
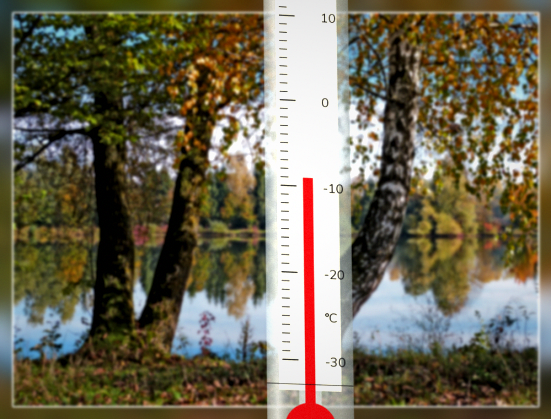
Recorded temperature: -9,°C
